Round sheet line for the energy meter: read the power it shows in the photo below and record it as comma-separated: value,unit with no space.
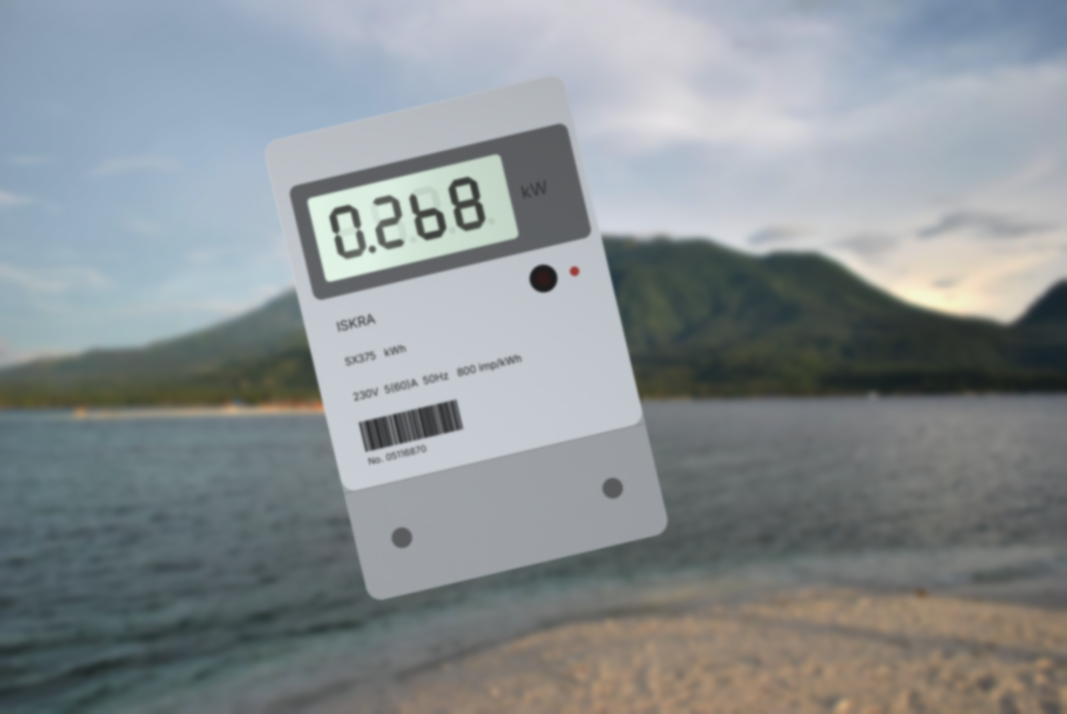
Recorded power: 0.268,kW
